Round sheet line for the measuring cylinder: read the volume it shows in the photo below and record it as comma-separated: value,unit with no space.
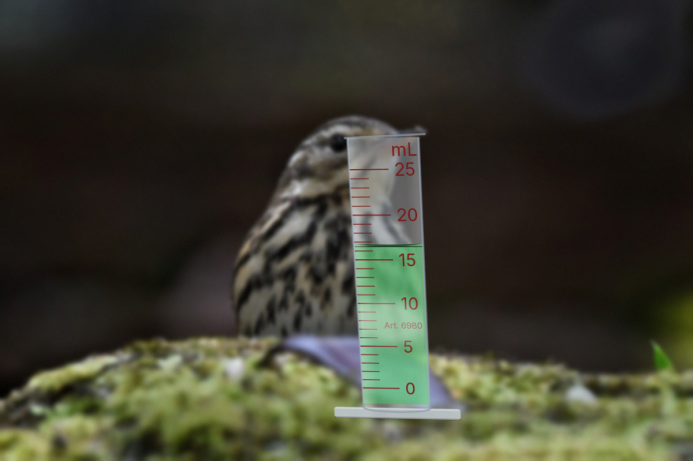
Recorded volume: 16.5,mL
